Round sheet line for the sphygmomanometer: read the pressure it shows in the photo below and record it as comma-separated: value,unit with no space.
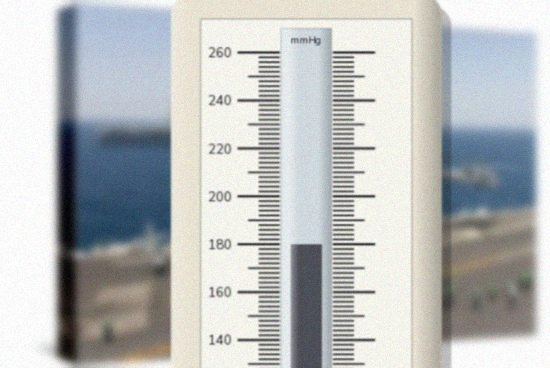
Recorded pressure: 180,mmHg
